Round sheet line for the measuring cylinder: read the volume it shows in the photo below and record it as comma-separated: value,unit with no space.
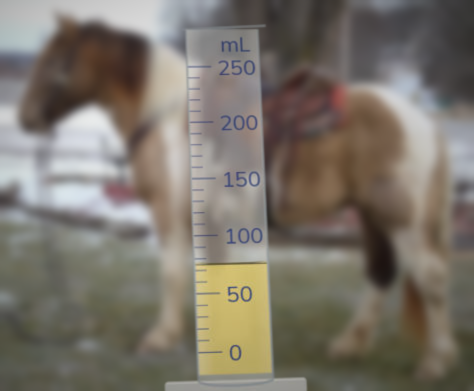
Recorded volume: 75,mL
